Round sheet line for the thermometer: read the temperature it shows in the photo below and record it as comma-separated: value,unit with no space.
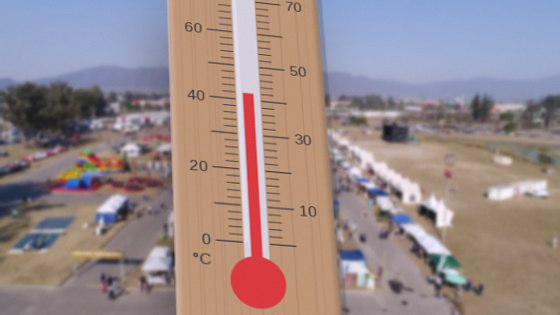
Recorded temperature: 42,°C
